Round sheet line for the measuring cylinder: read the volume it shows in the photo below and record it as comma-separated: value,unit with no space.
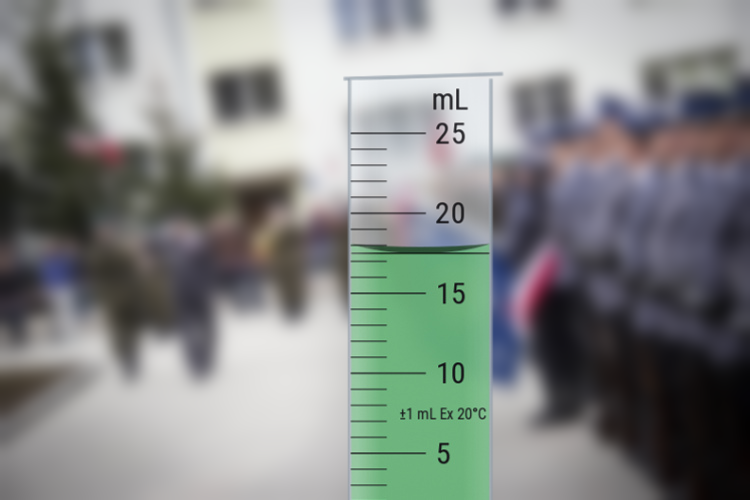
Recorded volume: 17.5,mL
